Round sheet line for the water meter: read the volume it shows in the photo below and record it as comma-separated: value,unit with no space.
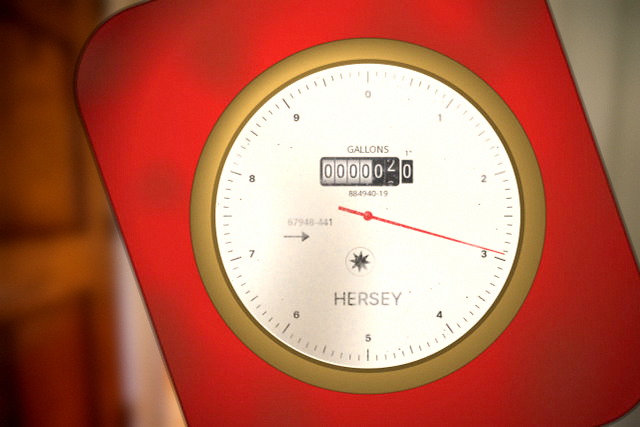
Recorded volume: 22.9,gal
